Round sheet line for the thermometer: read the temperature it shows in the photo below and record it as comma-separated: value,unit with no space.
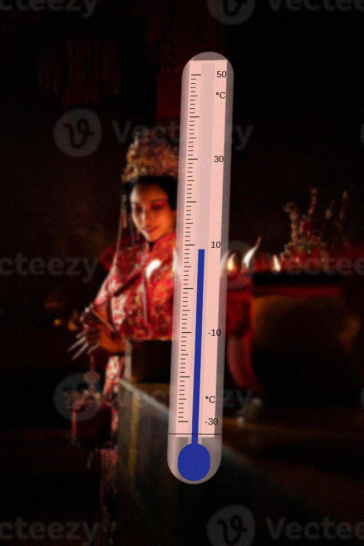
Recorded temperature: 9,°C
